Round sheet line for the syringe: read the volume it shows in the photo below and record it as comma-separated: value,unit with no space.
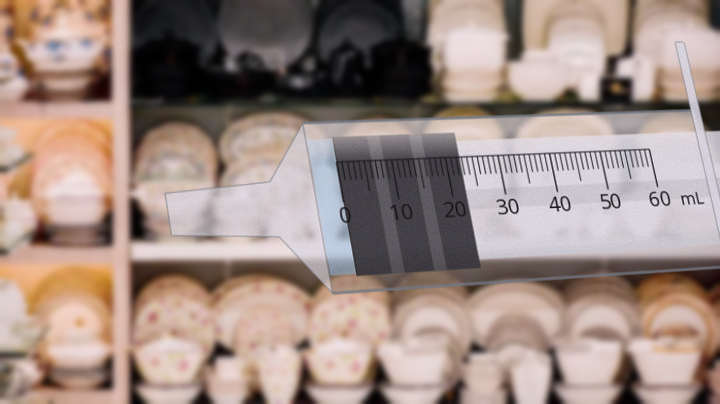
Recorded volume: 0,mL
